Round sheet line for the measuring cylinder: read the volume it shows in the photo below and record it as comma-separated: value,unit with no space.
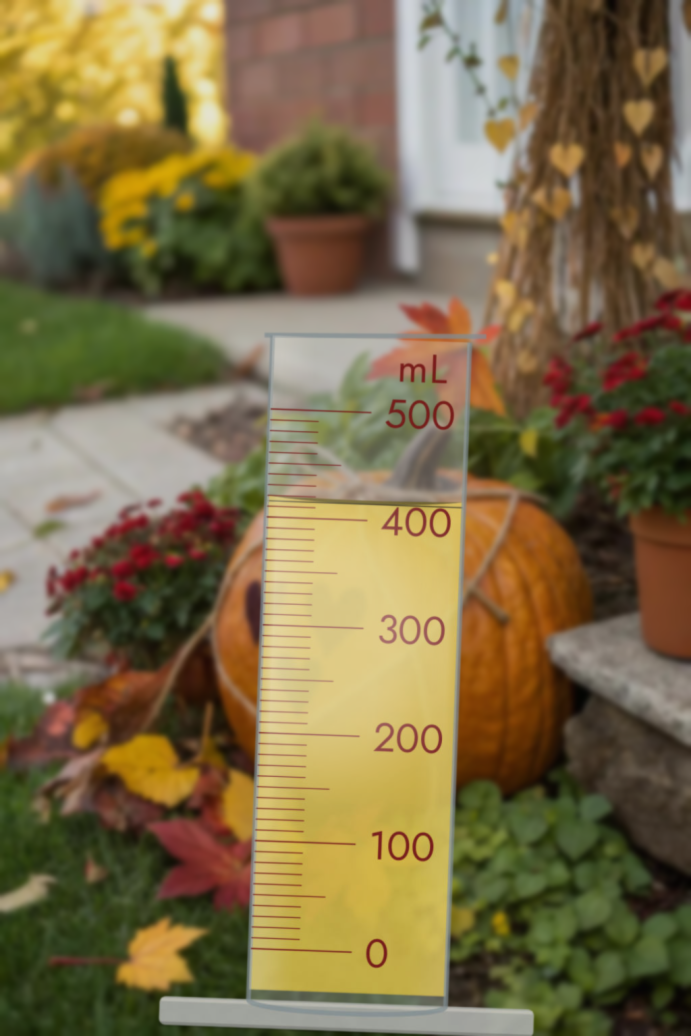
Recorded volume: 415,mL
